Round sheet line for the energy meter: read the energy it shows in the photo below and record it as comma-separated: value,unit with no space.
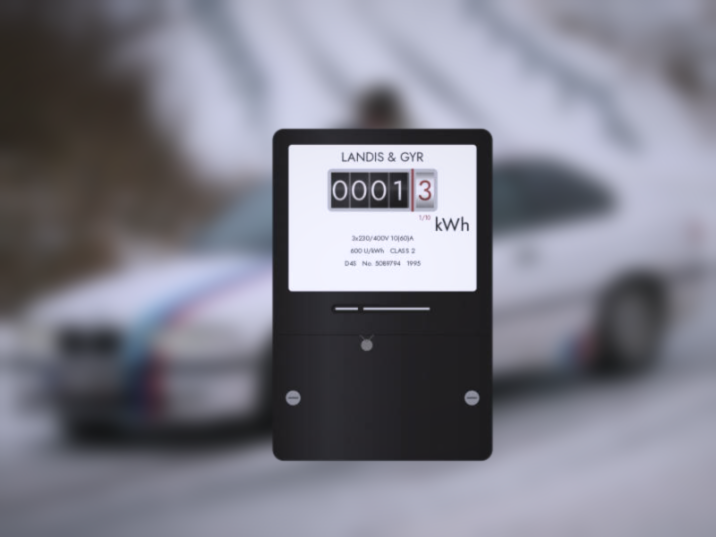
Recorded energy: 1.3,kWh
